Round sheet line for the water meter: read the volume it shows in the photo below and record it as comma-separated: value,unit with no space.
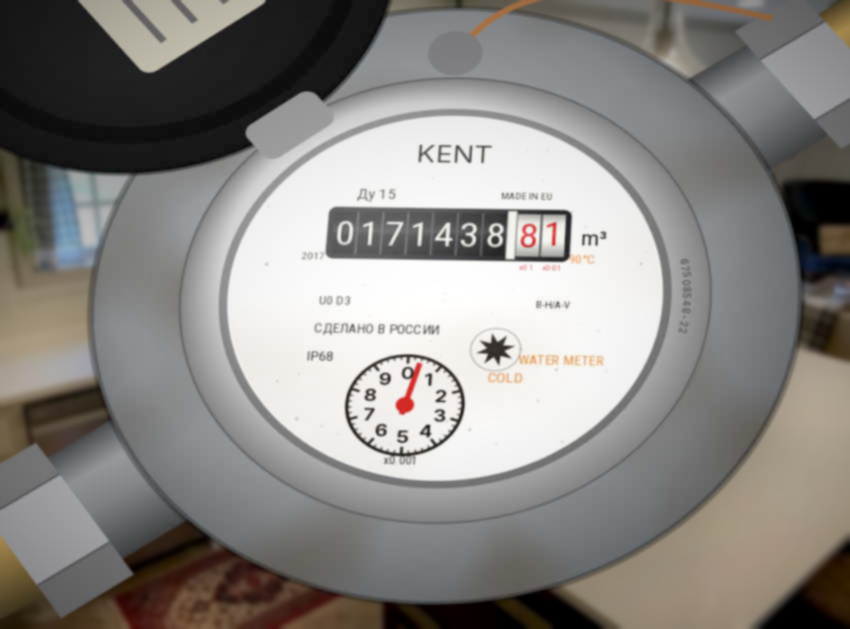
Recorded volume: 171438.810,m³
